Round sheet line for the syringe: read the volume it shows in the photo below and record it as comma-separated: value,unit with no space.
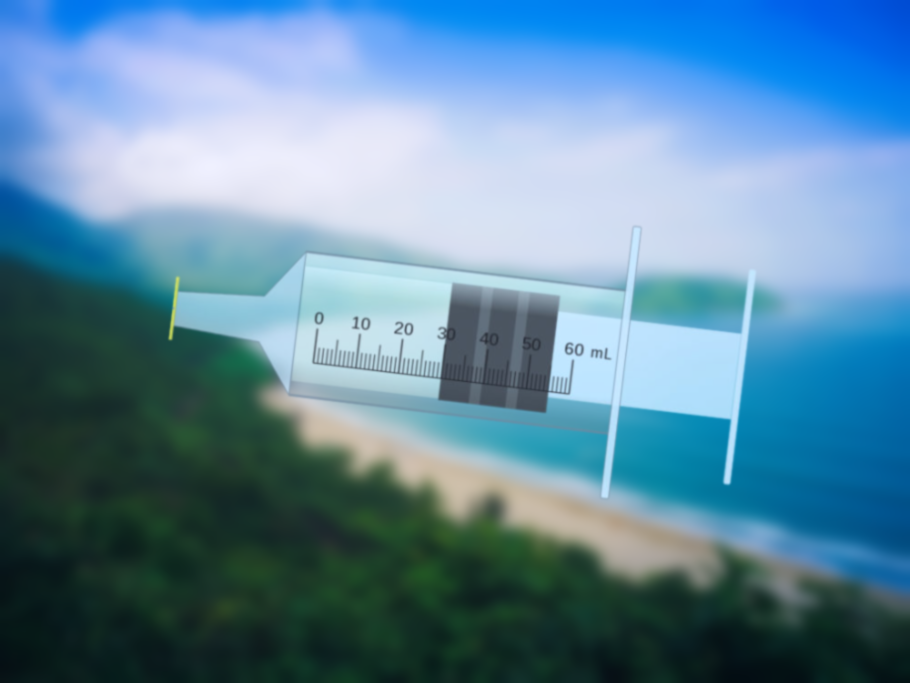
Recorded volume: 30,mL
